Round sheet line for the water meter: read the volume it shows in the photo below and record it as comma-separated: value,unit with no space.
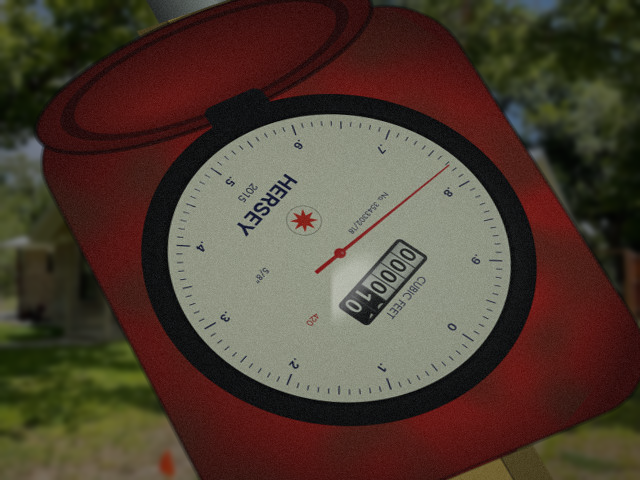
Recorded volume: 9.77,ft³
